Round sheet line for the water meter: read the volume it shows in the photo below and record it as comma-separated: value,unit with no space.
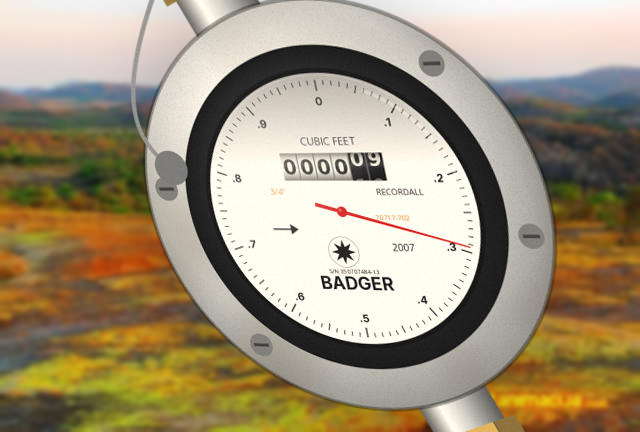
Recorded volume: 9.29,ft³
